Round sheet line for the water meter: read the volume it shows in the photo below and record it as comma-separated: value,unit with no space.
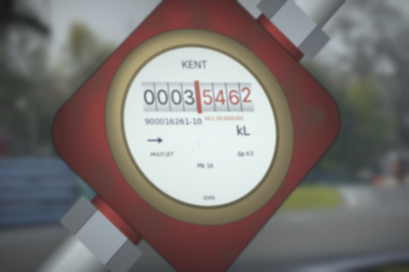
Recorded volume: 3.5462,kL
